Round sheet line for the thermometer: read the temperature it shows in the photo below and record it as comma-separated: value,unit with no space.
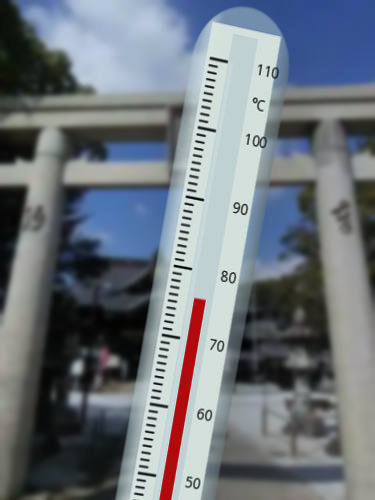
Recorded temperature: 76,°C
